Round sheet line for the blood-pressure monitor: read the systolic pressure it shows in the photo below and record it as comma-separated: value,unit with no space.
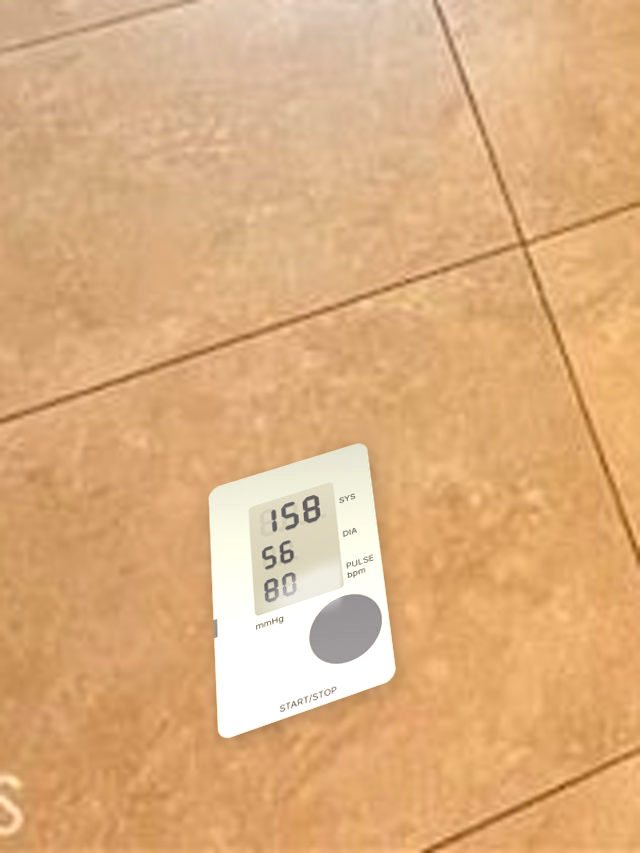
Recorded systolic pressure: 158,mmHg
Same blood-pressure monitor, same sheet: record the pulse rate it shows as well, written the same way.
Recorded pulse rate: 80,bpm
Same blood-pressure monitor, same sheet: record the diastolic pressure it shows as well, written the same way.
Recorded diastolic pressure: 56,mmHg
